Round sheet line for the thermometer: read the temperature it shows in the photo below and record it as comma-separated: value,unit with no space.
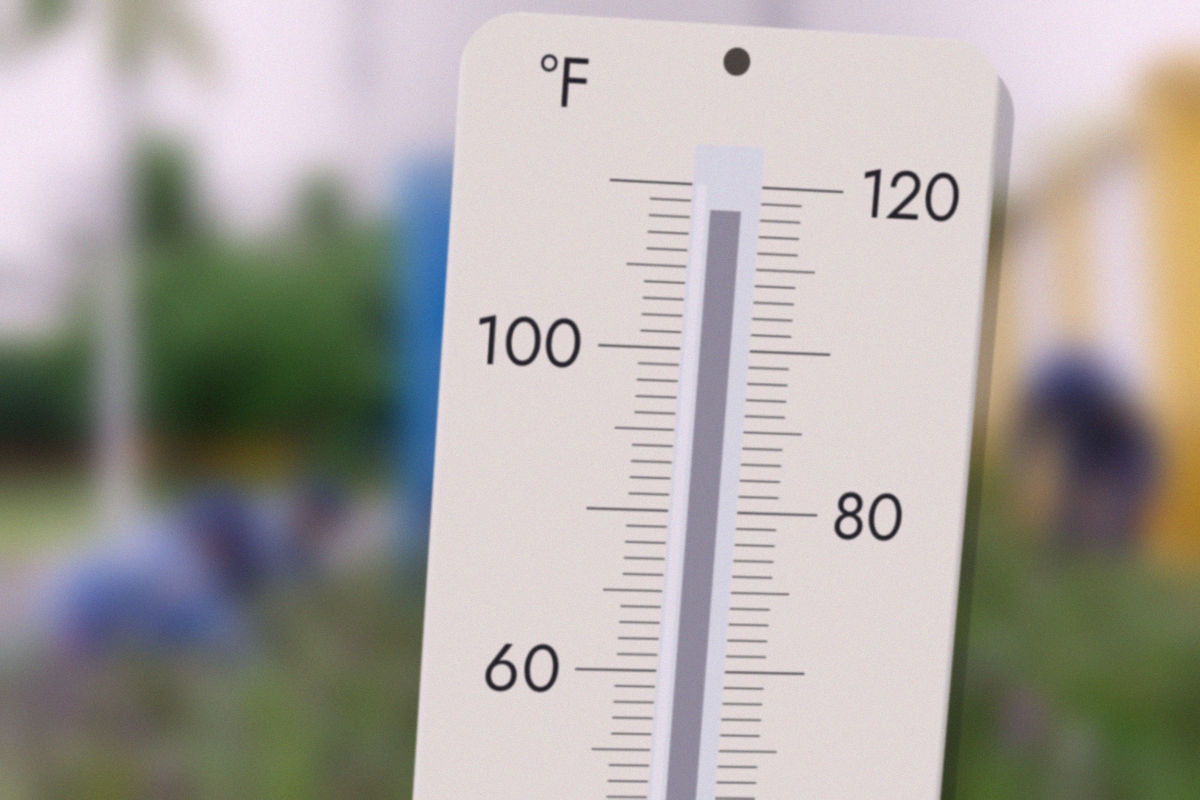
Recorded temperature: 117,°F
